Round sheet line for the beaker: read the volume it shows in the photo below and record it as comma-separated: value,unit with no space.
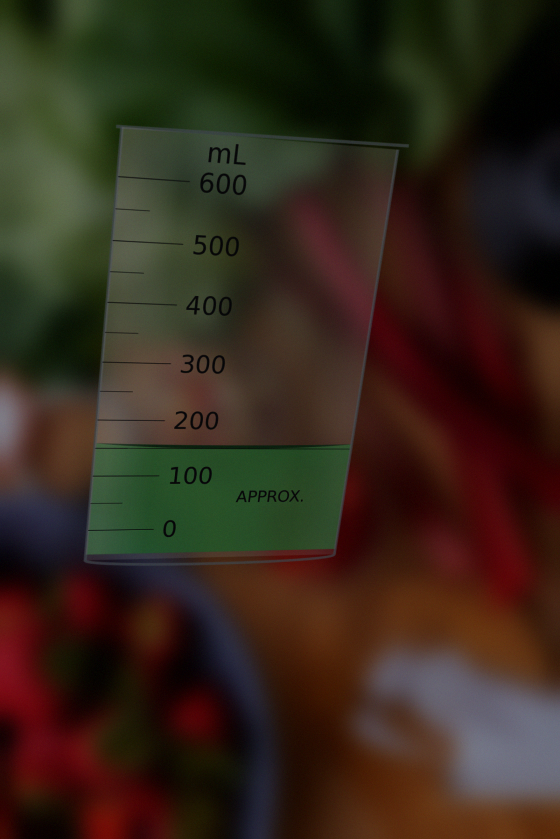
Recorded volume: 150,mL
